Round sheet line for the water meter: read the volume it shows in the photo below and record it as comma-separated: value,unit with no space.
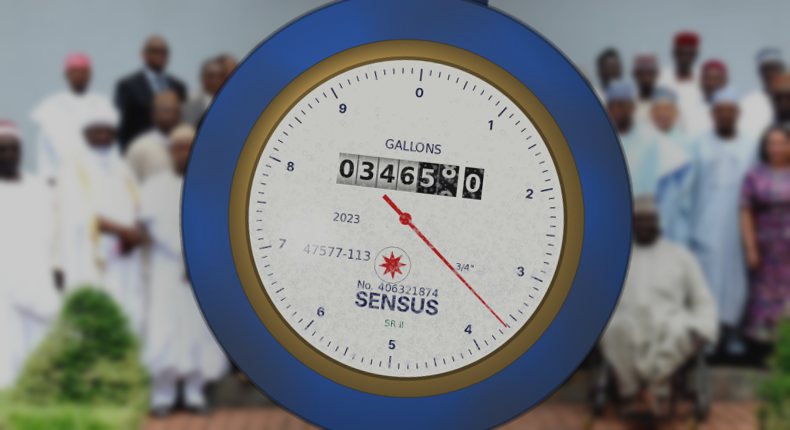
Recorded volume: 346583.6,gal
